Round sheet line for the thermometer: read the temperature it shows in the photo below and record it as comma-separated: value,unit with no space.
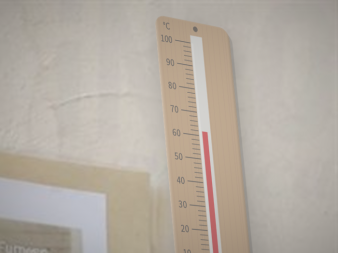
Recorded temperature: 62,°C
